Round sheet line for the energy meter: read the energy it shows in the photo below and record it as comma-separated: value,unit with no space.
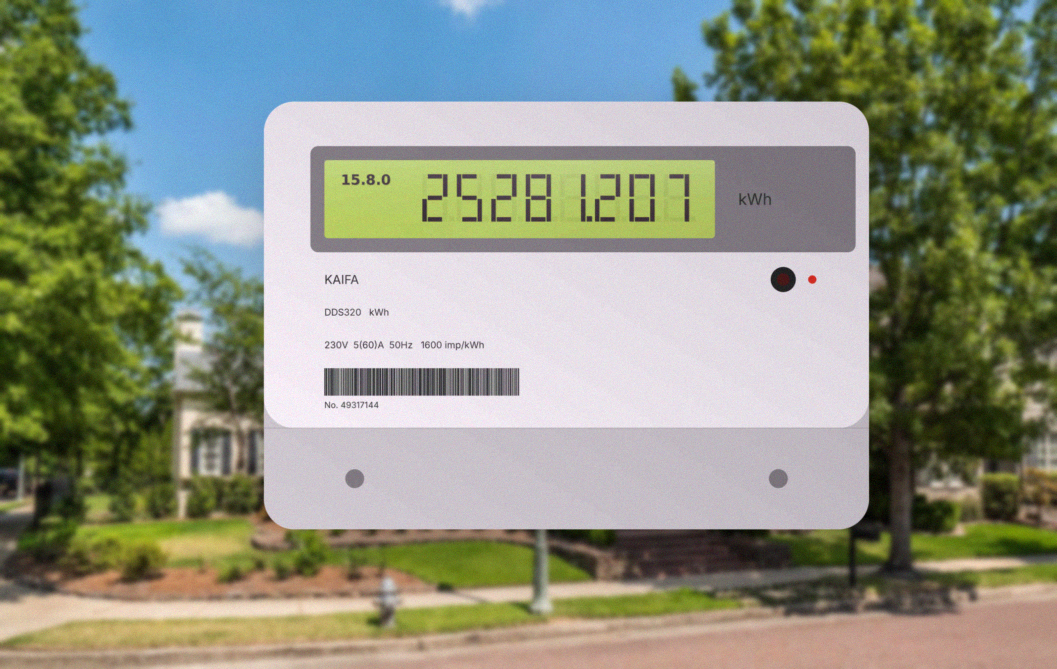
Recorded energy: 25281.207,kWh
